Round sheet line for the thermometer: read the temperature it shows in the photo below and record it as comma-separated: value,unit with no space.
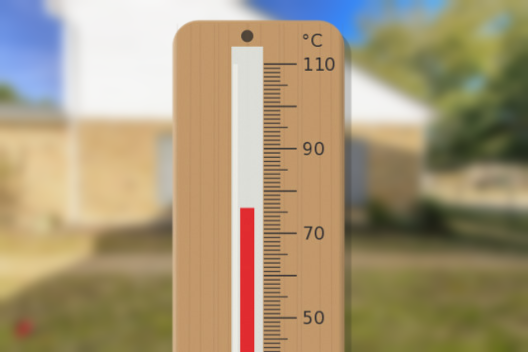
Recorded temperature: 76,°C
